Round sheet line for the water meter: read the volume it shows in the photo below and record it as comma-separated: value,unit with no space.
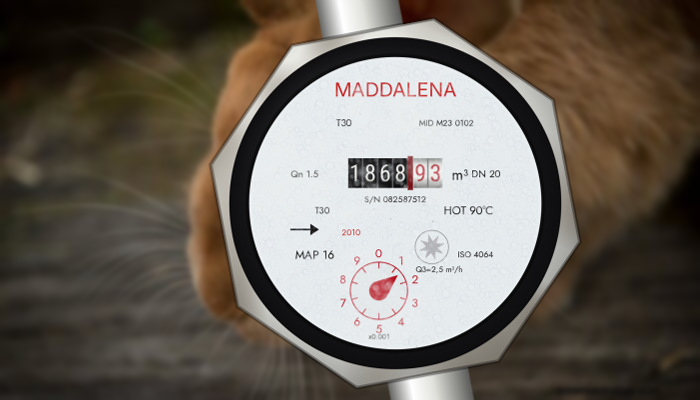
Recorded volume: 1868.931,m³
